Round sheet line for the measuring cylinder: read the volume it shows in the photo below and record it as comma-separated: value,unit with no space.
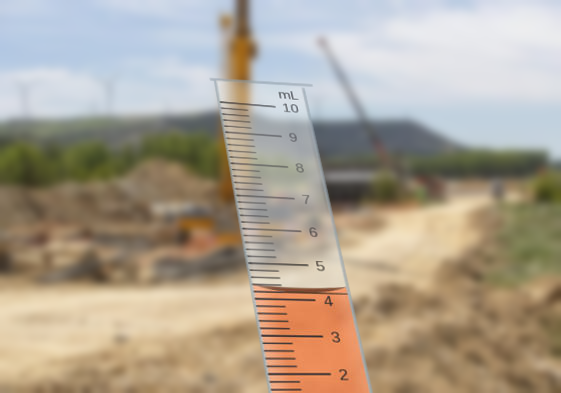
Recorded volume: 4.2,mL
